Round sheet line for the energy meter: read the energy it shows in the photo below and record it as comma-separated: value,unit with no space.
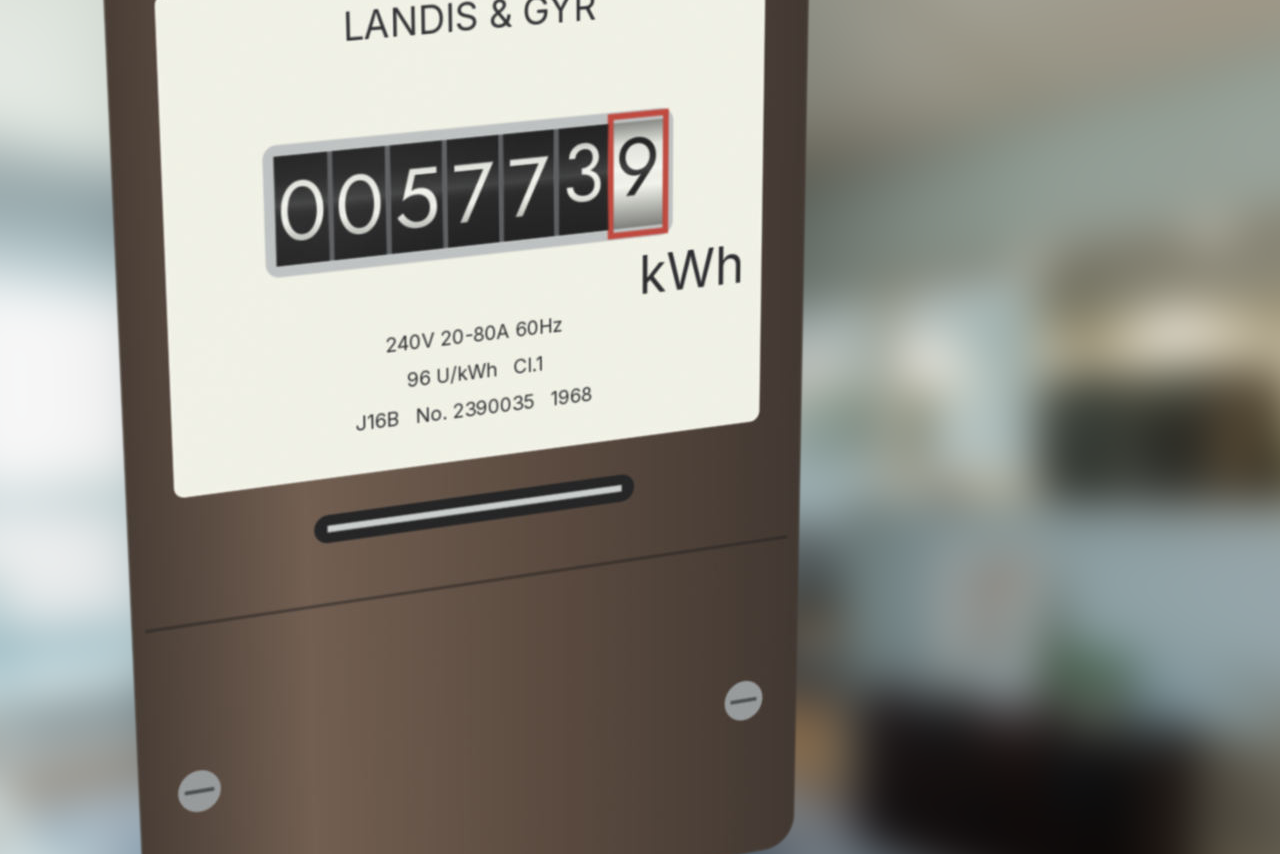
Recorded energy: 5773.9,kWh
